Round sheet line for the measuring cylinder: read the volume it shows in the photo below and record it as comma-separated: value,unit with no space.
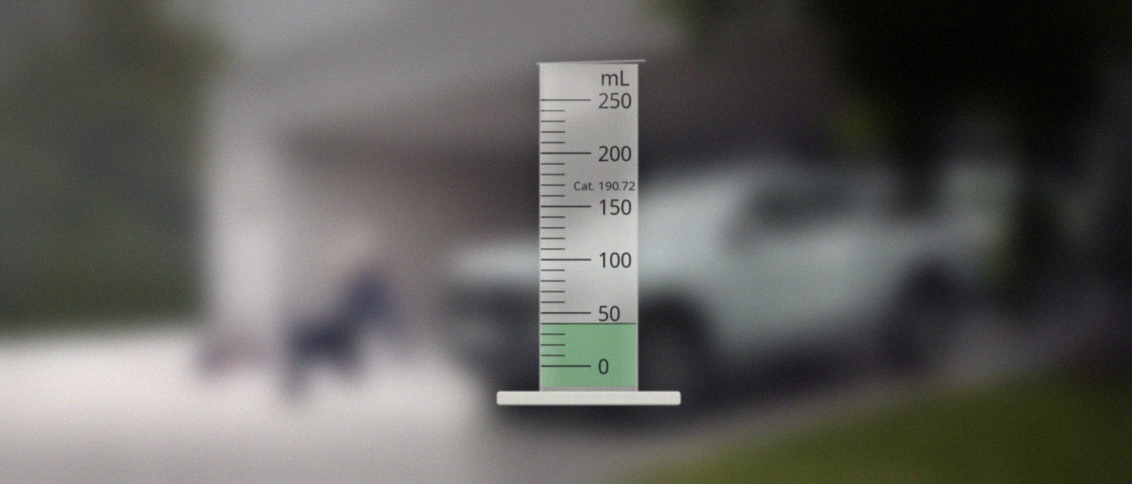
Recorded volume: 40,mL
